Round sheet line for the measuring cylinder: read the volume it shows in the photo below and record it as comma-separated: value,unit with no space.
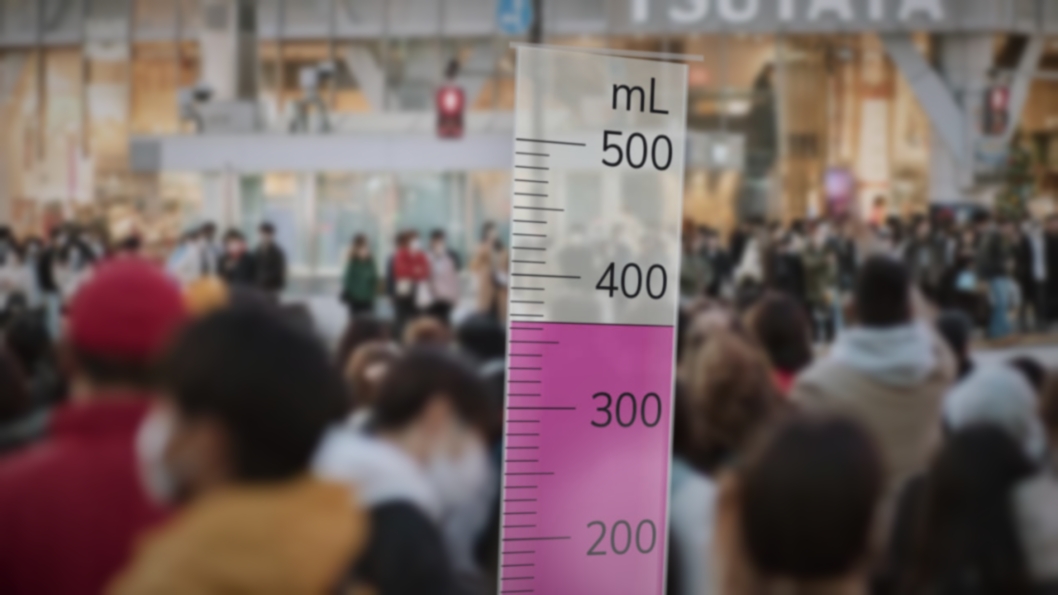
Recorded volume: 365,mL
